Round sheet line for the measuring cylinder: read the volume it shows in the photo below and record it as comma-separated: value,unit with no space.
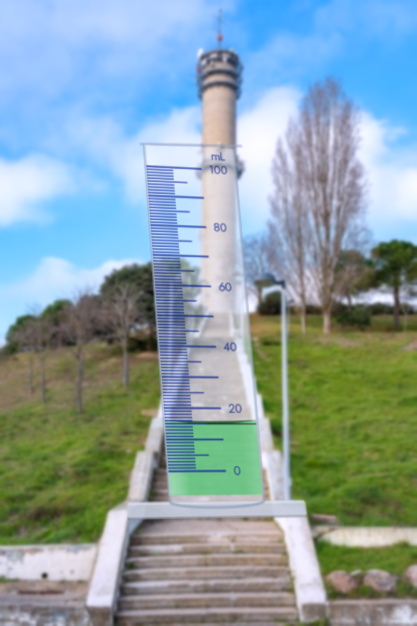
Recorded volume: 15,mL
